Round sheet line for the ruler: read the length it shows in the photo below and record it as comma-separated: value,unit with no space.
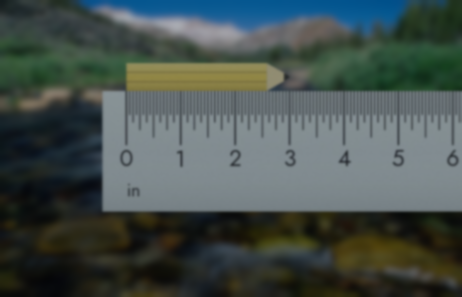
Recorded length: 3,in
